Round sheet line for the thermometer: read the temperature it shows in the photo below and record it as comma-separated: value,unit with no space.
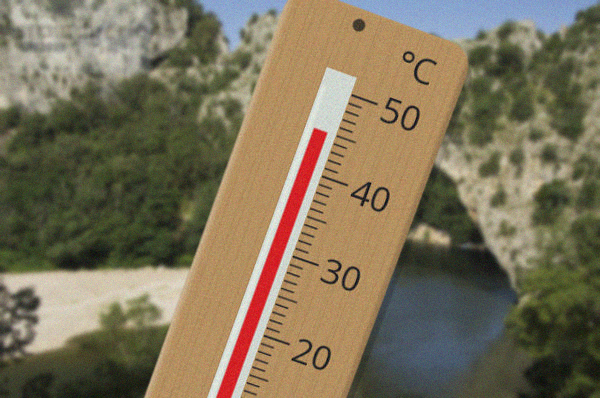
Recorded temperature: 45,°C
